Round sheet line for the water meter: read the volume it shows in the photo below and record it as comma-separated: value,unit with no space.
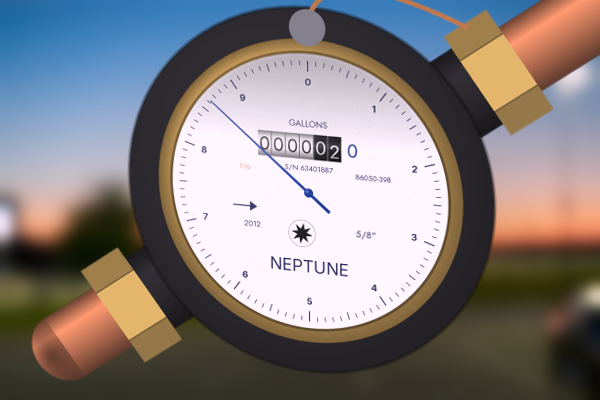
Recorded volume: 18.6,gal
